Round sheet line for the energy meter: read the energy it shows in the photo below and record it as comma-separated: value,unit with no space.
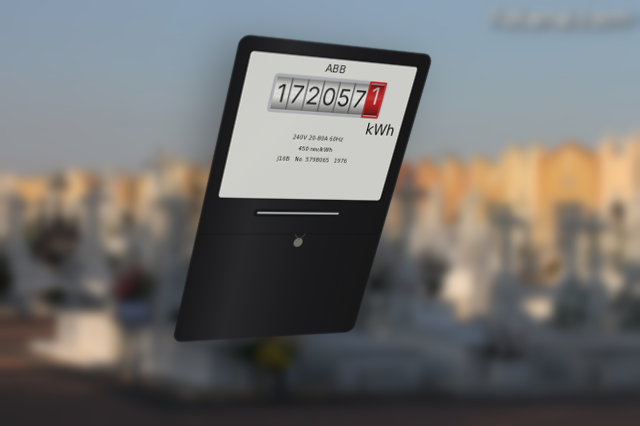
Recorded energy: 172057.1,kWh
